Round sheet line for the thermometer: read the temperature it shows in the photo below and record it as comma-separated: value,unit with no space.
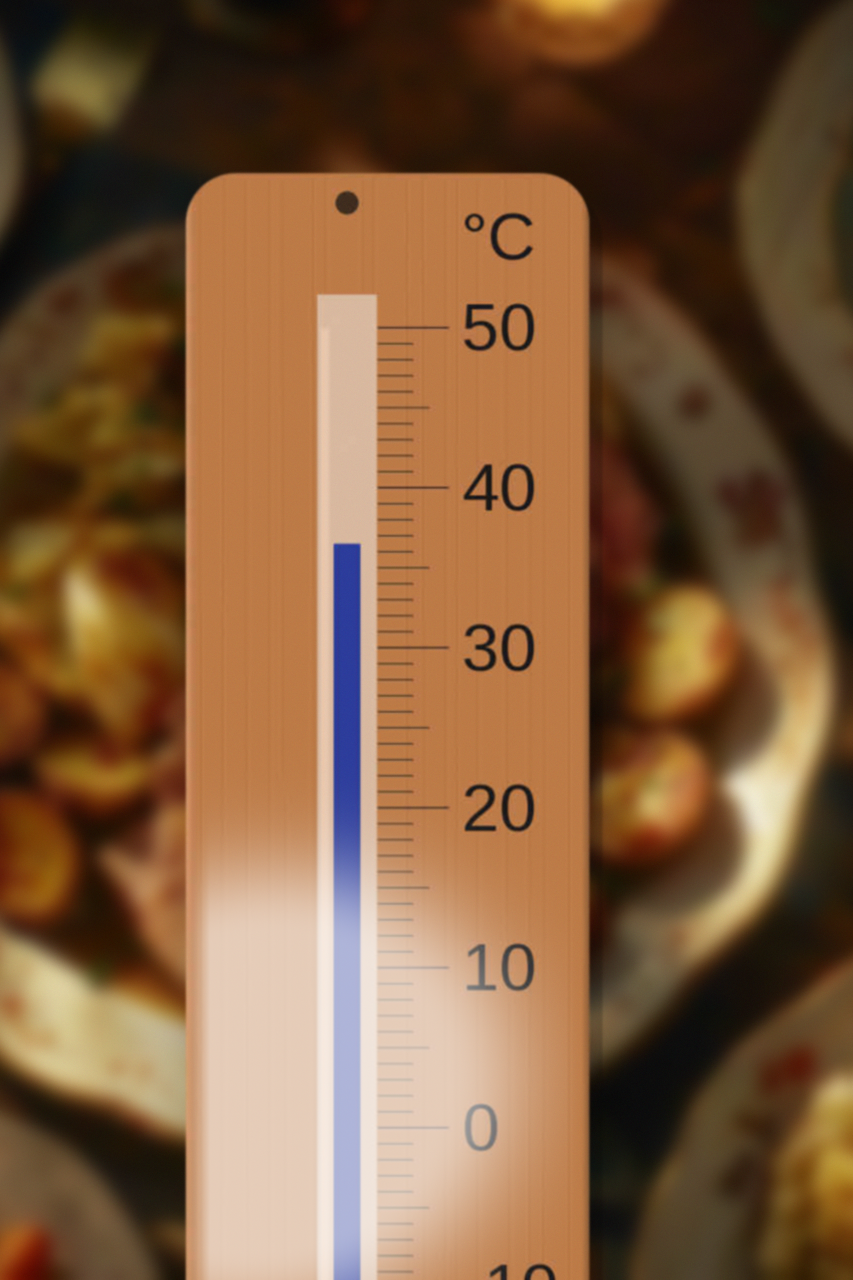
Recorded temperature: 36.5,°C
